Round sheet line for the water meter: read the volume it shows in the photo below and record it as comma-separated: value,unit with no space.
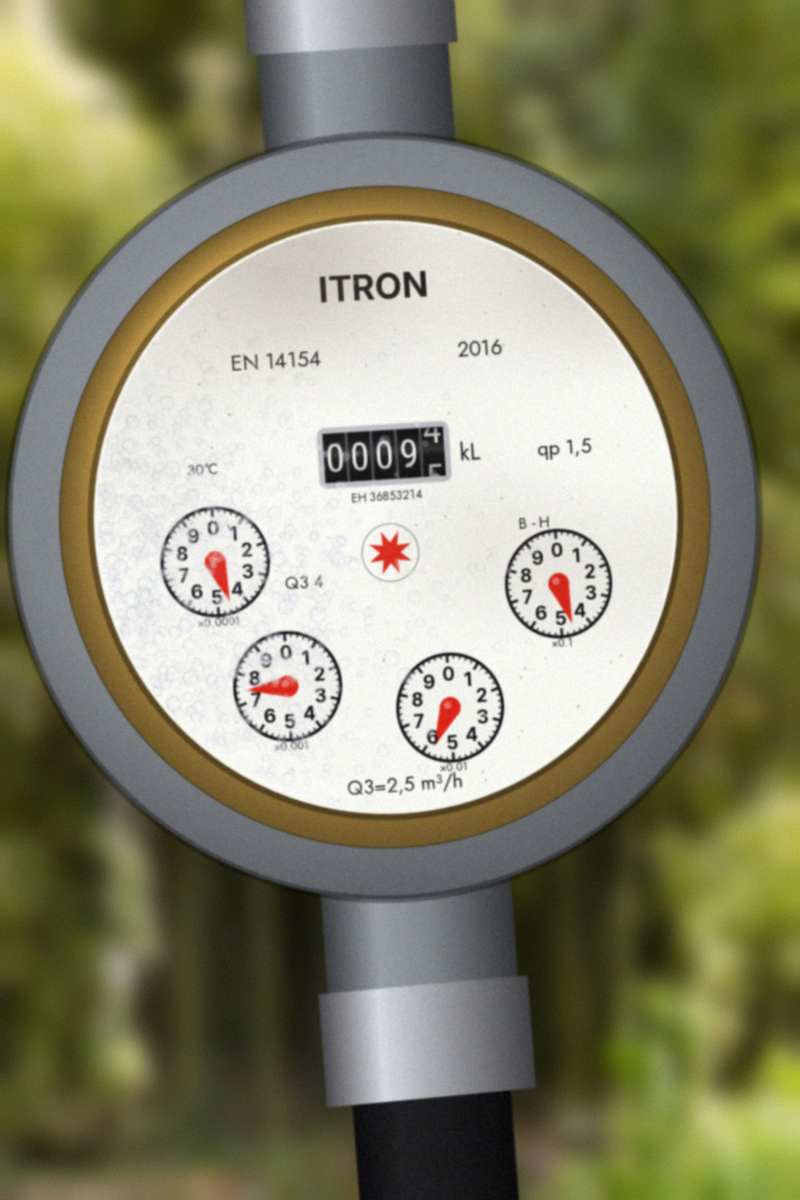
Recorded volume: 94.4574,kL
